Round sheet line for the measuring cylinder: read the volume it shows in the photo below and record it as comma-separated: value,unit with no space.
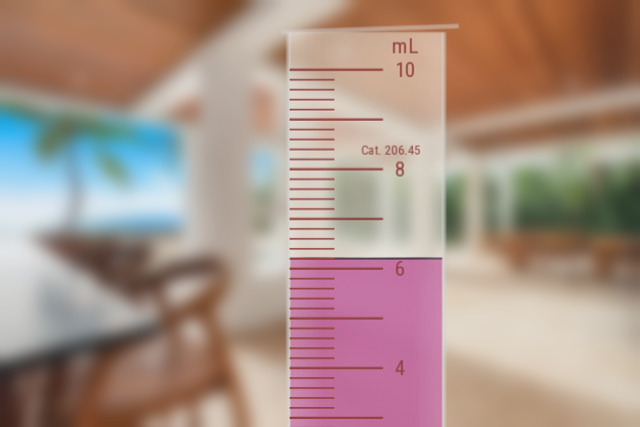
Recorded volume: 6.2,mL
